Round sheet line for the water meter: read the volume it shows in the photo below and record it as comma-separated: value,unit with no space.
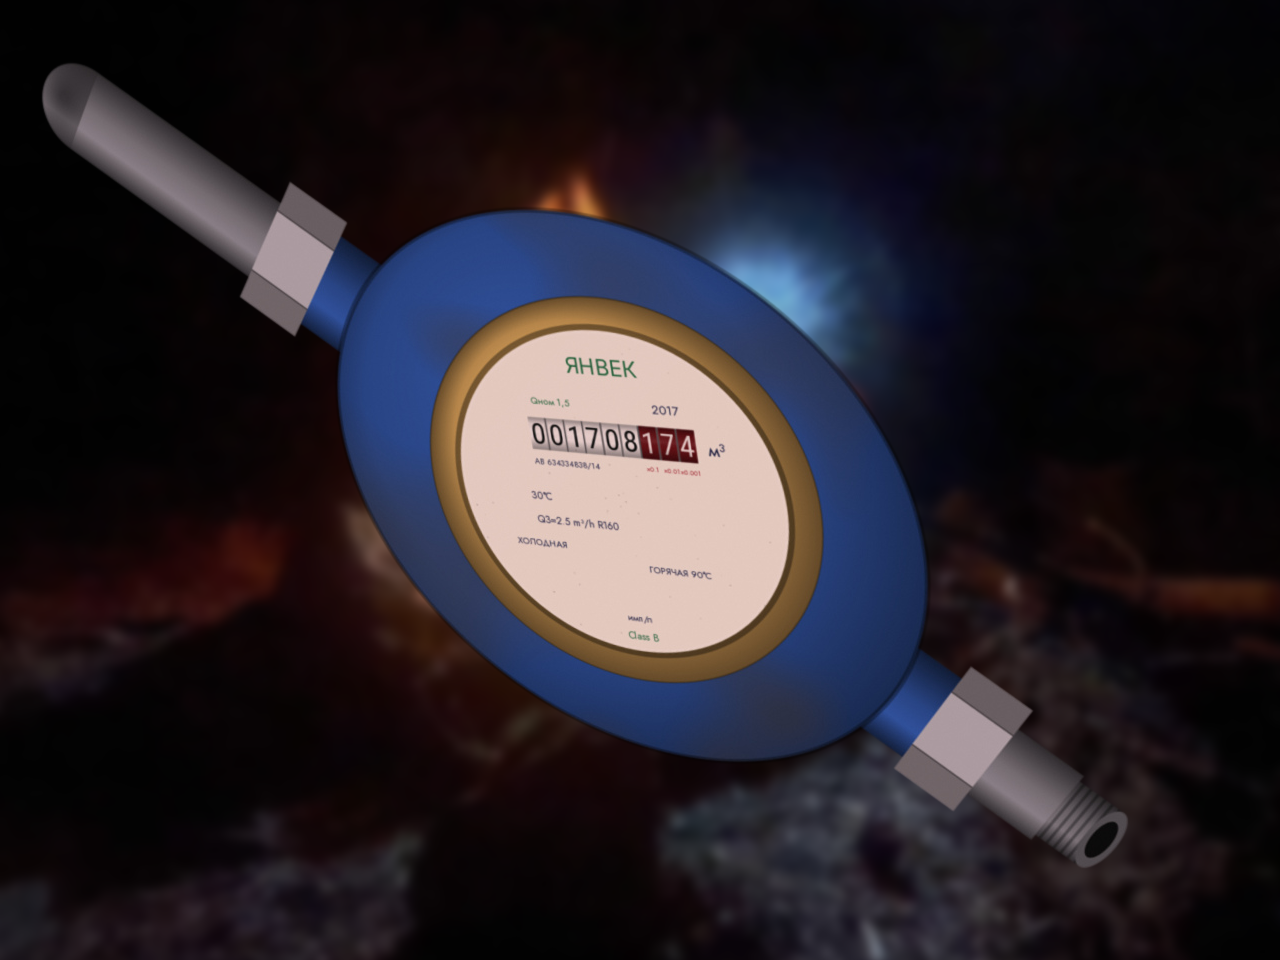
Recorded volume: 1708.174,m³
